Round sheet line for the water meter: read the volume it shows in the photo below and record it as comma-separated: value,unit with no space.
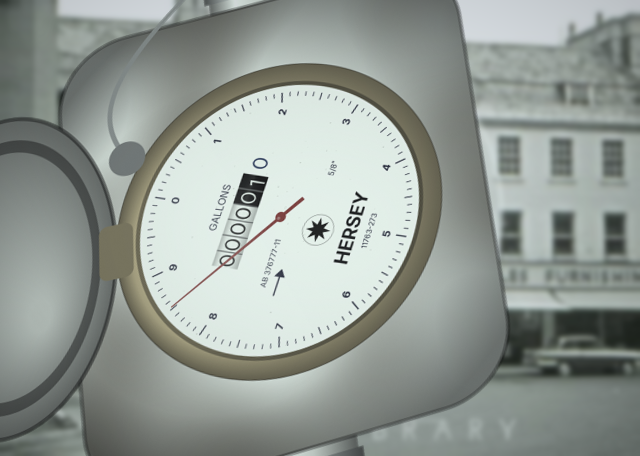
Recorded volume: 8.5,gal
